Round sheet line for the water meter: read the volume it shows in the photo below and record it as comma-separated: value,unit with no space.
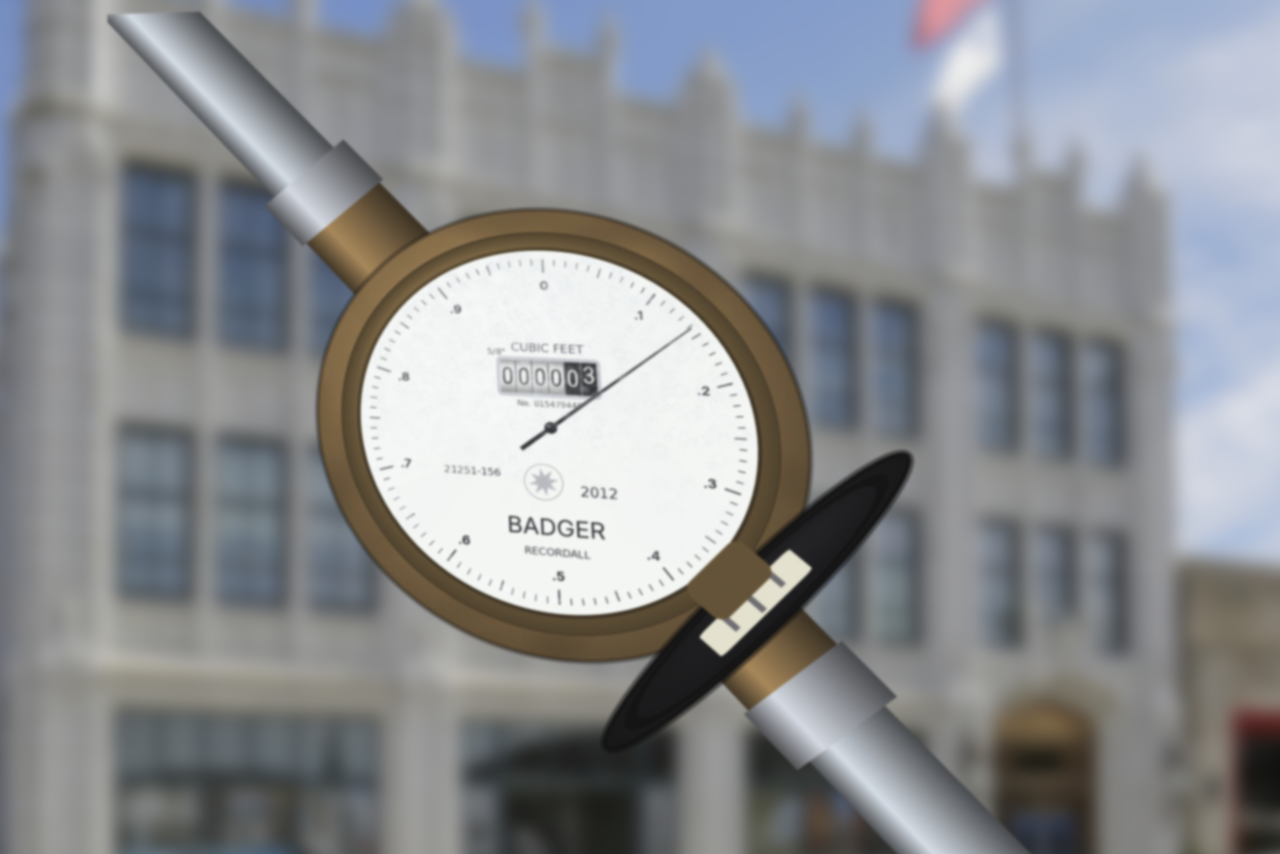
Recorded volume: 3.14,ft³
